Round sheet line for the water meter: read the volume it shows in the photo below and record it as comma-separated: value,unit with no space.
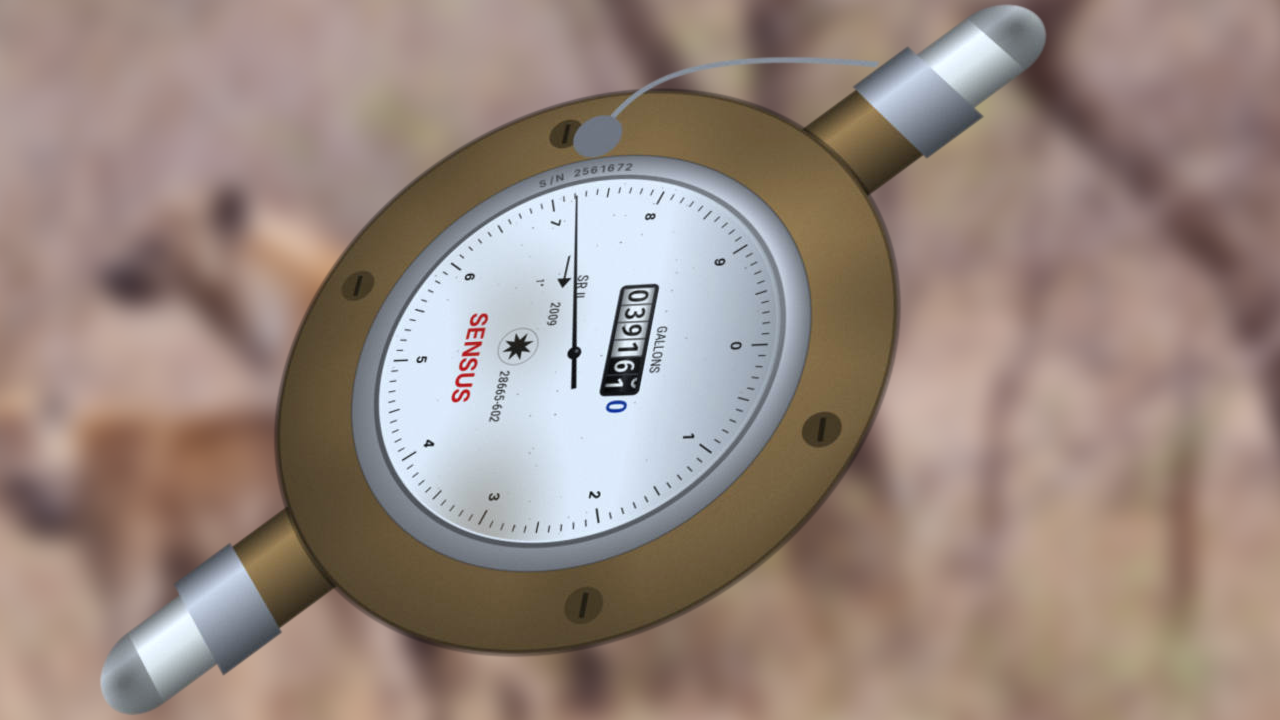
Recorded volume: 391607.2,gal
